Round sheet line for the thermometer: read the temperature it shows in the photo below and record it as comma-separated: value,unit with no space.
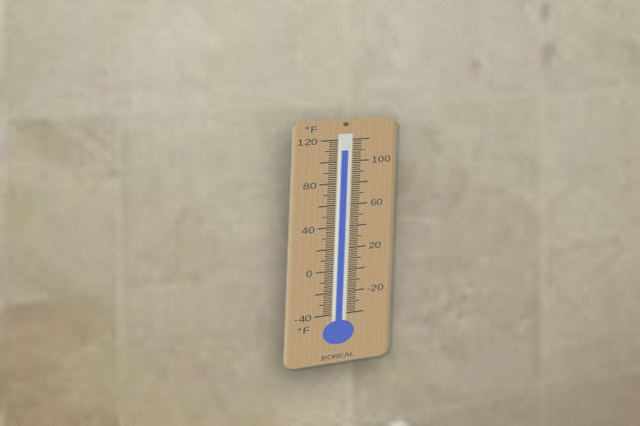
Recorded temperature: 110,°F
